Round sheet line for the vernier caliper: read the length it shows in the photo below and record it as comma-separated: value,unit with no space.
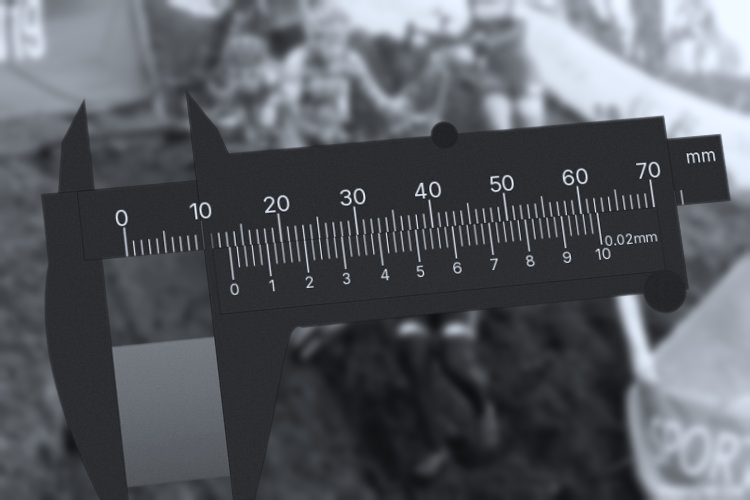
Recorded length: 13.2,mm
